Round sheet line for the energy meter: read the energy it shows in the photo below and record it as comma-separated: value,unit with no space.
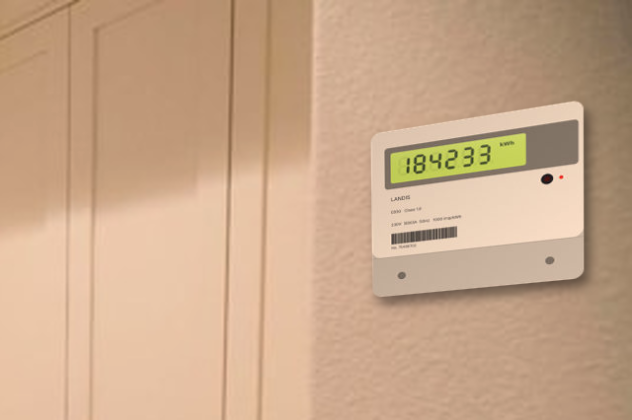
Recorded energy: 184233,kWh
